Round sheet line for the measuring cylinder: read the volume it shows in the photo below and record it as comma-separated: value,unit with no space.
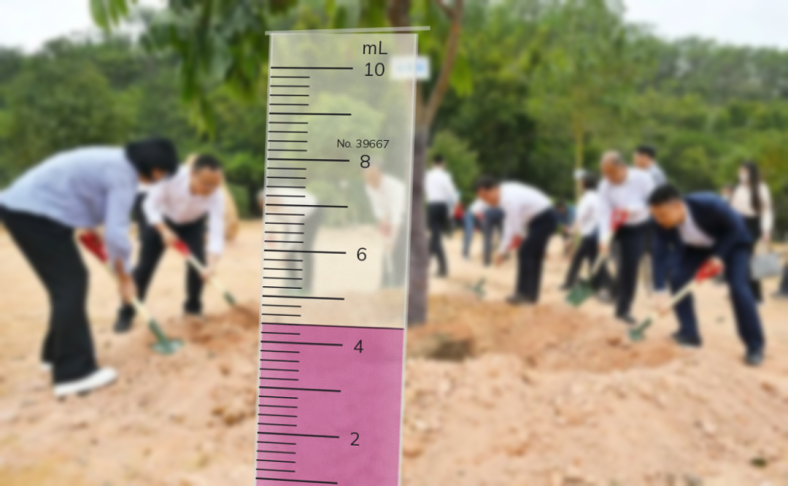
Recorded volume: 4.4,mL
